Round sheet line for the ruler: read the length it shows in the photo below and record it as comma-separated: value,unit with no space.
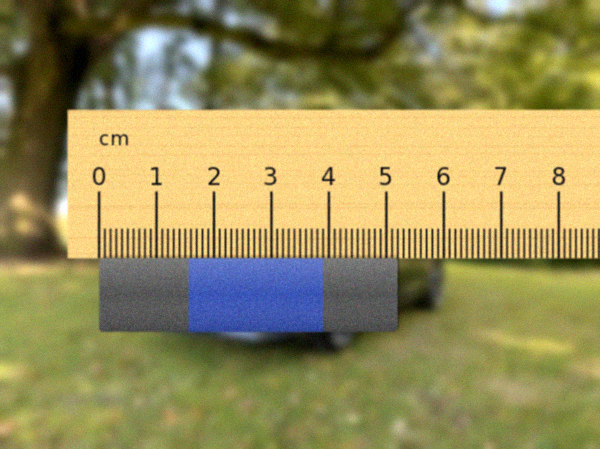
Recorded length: 5.2,cm
